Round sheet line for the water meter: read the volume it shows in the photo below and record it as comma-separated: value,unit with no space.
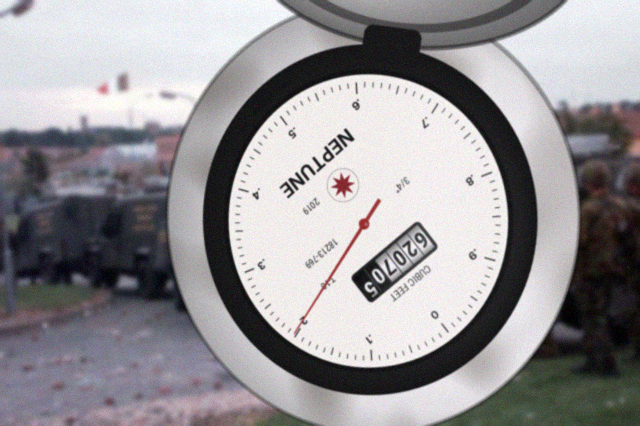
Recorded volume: 620705.20,ft³
